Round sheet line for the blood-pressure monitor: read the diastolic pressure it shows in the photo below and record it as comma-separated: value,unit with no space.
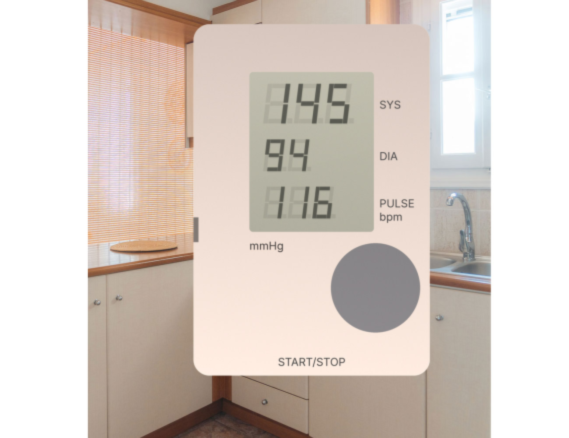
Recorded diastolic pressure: 94,mmHg
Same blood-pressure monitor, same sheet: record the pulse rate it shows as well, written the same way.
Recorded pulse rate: 116,bpm
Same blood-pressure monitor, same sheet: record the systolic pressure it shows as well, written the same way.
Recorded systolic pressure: 145,mmHg
